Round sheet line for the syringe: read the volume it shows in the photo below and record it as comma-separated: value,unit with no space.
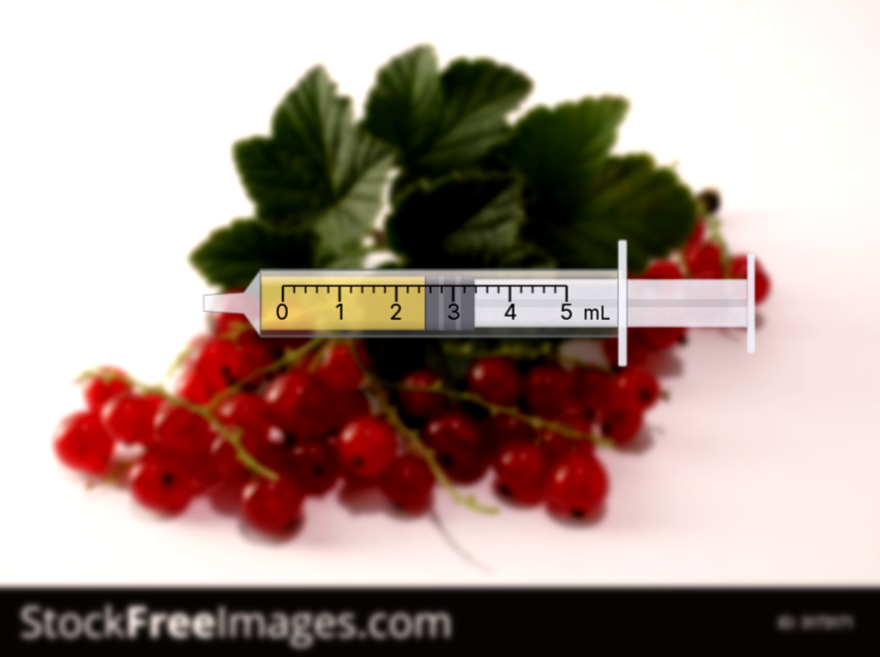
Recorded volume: 2.5,mL
